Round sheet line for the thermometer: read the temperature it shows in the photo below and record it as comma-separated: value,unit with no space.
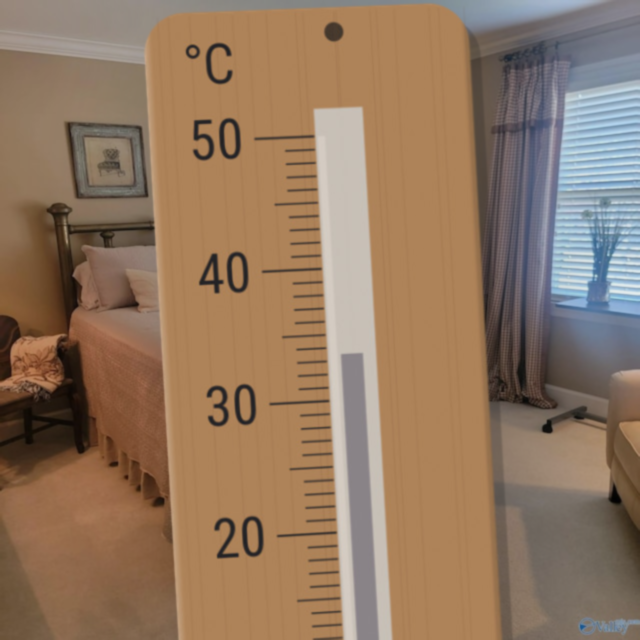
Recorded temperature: 33.5,°C
